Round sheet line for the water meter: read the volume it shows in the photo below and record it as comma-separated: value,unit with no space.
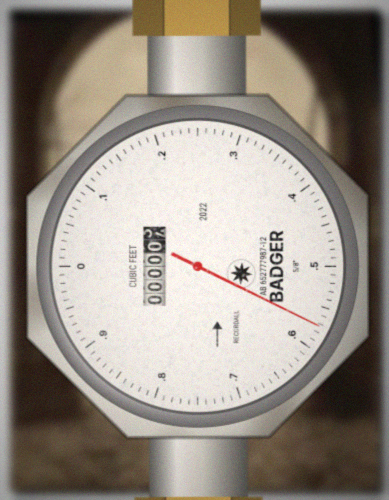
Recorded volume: 3.57,ft³
